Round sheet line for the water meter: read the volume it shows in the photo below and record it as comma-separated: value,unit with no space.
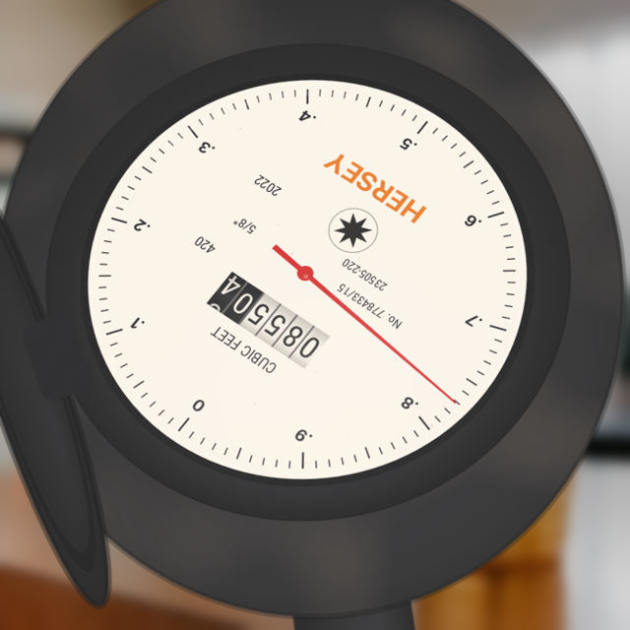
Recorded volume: 85503.77,ft³
